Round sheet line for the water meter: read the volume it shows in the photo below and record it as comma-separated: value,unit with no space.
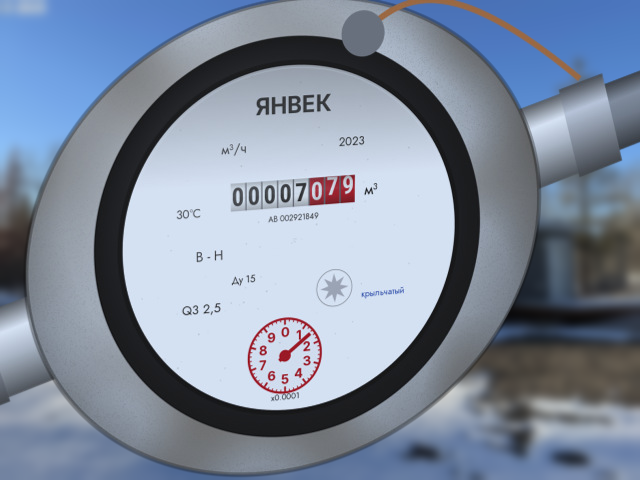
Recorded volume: 7.0791,m³
